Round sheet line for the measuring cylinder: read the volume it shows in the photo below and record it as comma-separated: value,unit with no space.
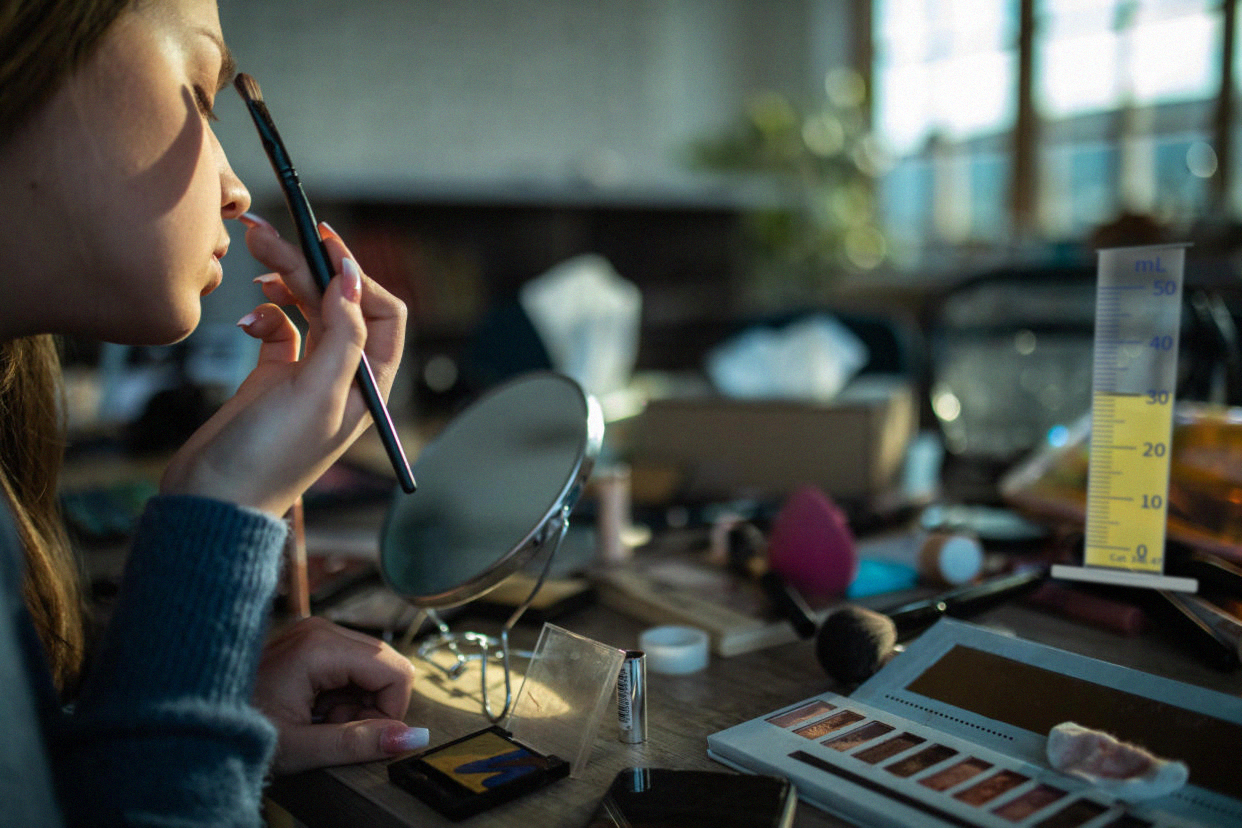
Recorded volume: 30,mL
